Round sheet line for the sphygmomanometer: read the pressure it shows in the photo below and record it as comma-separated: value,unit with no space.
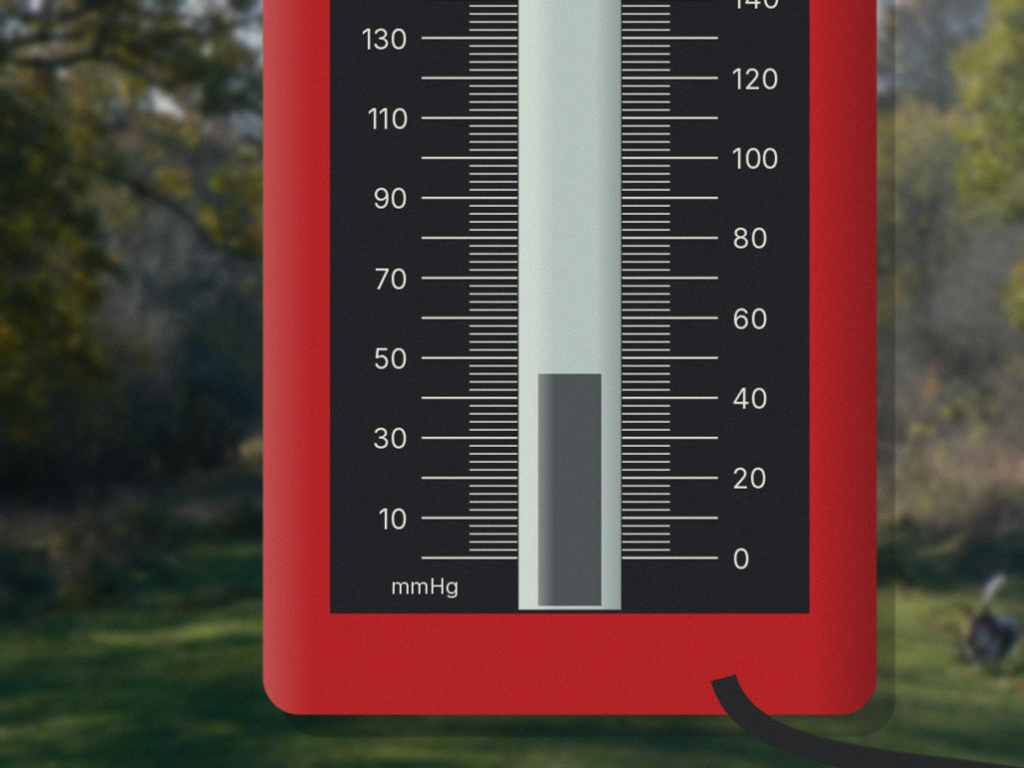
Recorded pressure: 46,mmHg
